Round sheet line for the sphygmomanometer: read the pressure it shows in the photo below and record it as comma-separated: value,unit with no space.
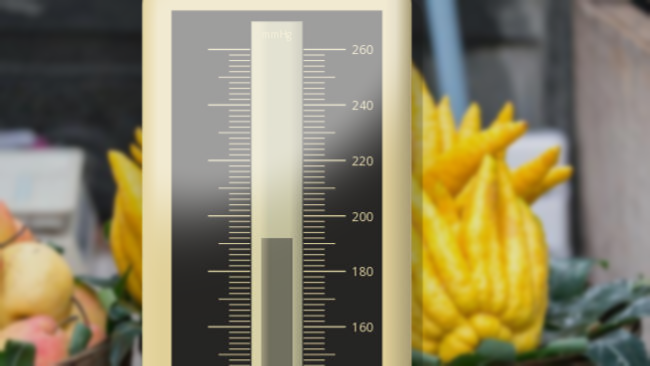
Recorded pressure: 192,mmHg
